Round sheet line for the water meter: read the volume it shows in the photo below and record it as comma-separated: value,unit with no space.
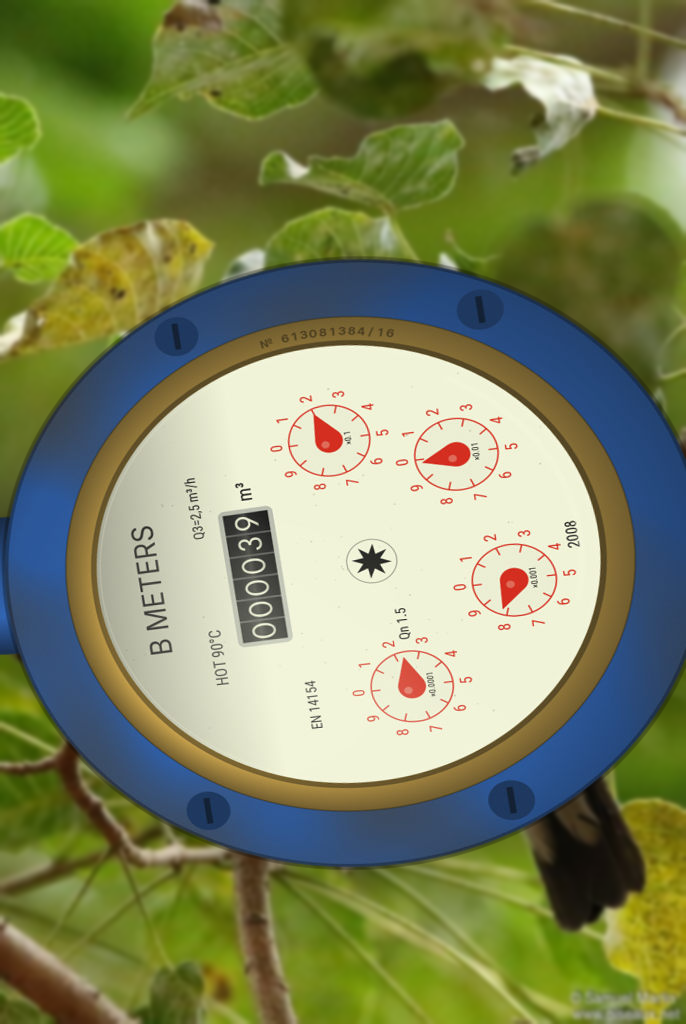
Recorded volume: 39.1982,m³
